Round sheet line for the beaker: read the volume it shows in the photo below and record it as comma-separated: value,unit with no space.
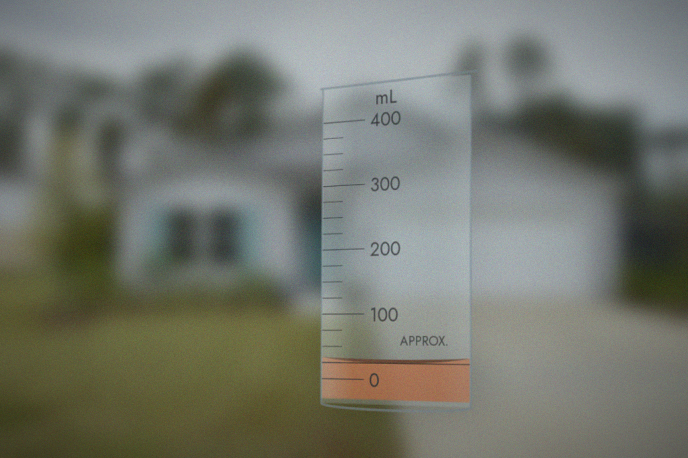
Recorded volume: 25,mL
